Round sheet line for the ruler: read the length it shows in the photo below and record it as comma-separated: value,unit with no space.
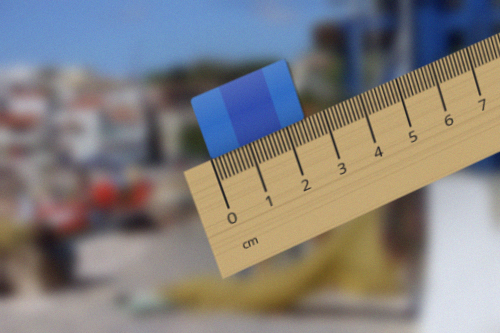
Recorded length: 2.5,cm
